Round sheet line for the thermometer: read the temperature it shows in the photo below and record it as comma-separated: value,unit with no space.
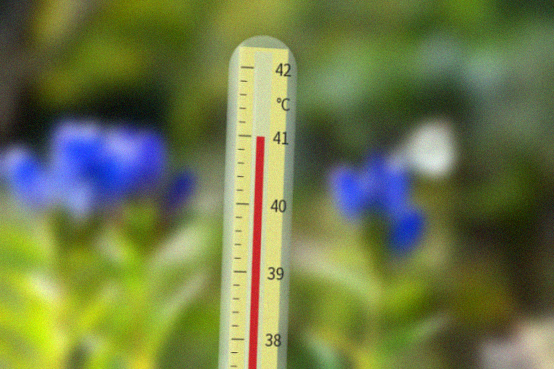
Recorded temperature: 41,°C
